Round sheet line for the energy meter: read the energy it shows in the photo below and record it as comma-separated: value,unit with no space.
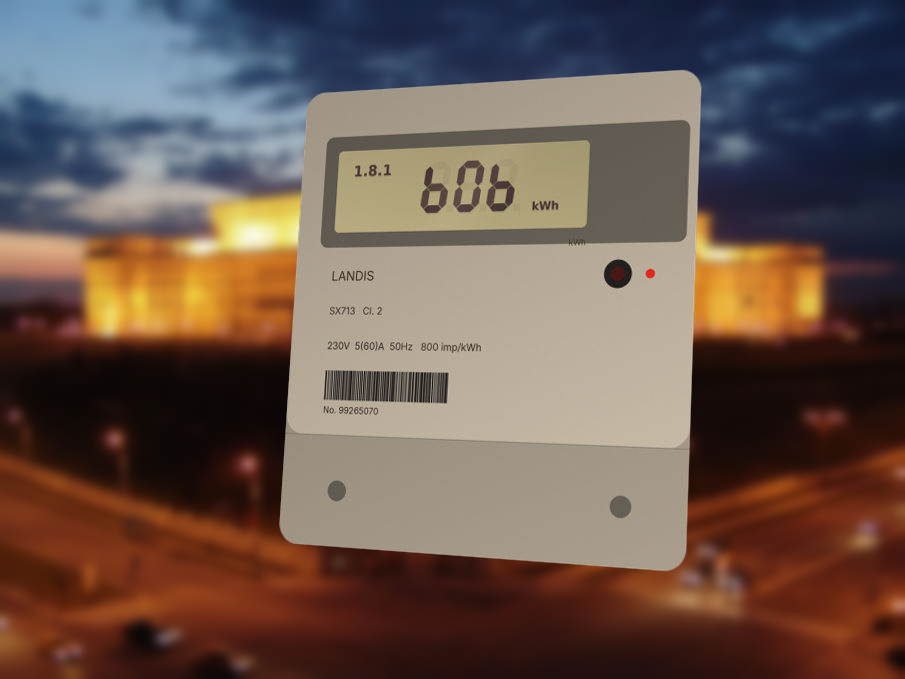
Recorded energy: 606,kWh
